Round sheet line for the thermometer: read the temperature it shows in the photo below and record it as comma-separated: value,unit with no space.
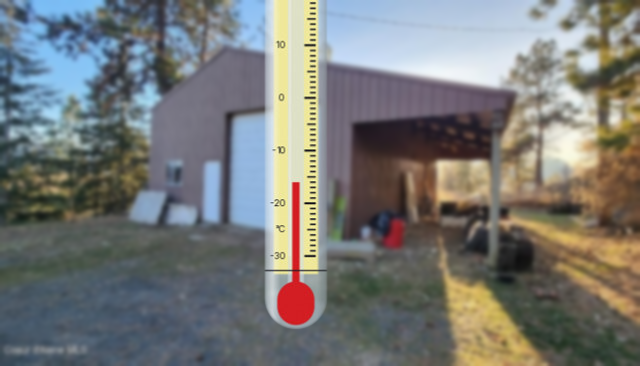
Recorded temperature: -16,°C
